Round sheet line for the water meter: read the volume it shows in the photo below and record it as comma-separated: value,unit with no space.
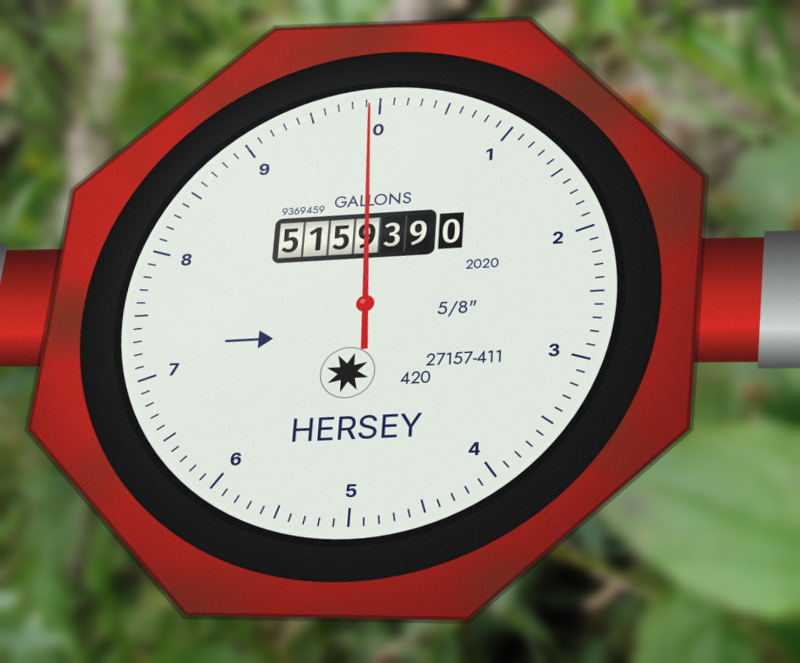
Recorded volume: 5159389.9,gal
